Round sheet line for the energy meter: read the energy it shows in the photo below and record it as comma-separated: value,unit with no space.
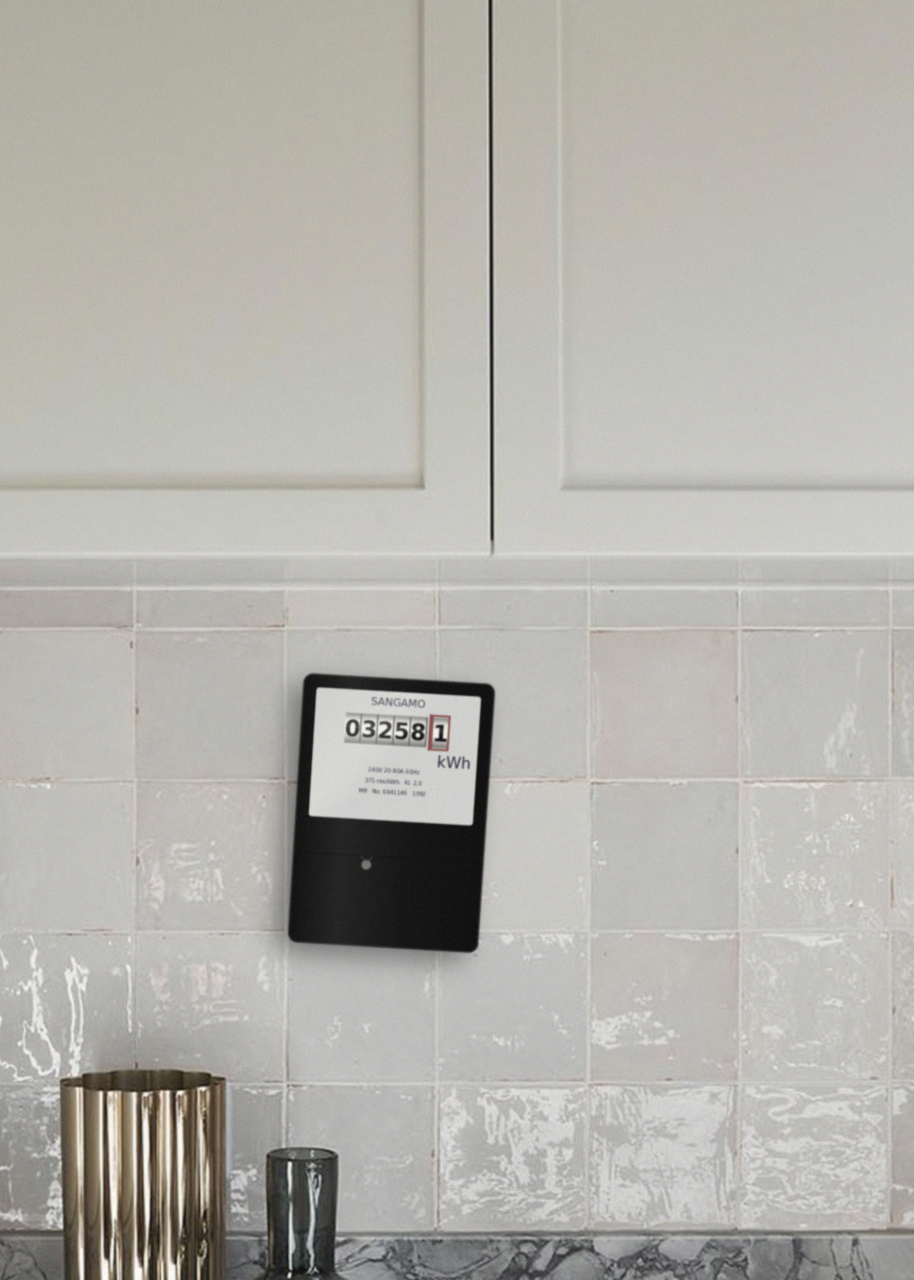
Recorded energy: 3258.1,kWh
